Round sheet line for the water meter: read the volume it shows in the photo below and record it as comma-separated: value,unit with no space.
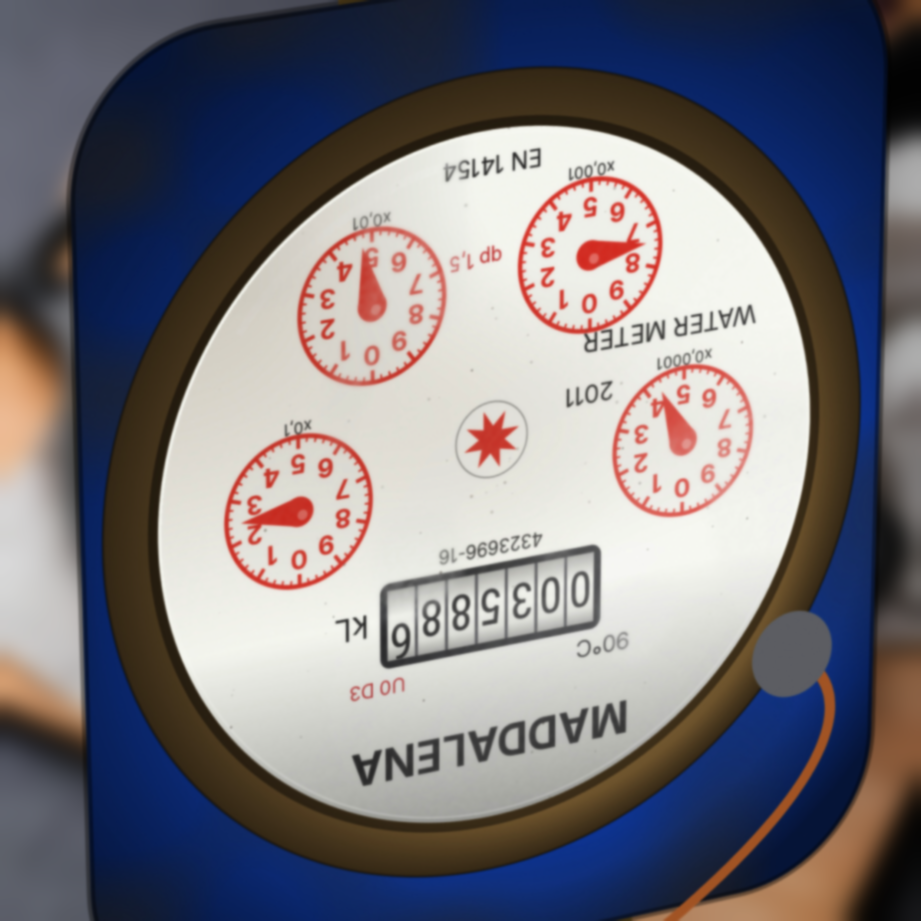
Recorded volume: 35886.2474,kL
